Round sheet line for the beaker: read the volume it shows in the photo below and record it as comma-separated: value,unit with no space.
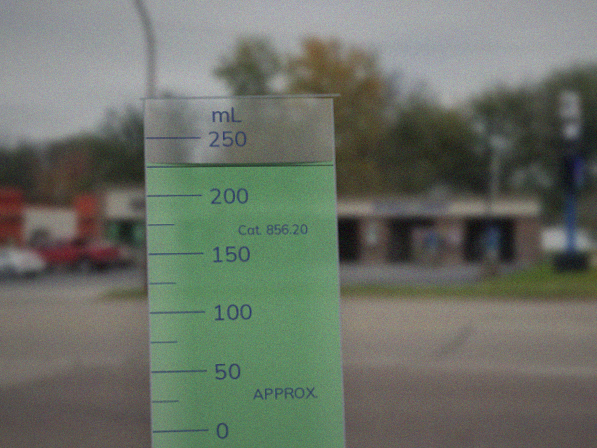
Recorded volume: 225,mL
